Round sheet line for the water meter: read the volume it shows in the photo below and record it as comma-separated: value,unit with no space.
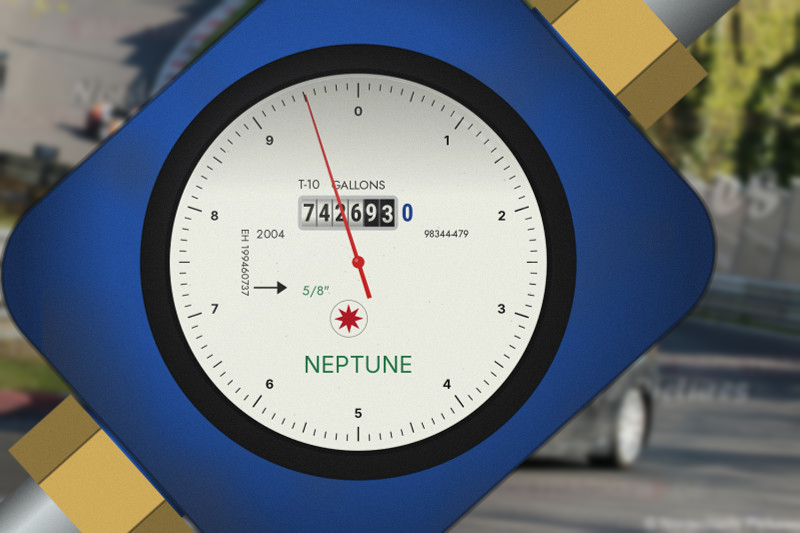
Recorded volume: 7426929.5,gal
